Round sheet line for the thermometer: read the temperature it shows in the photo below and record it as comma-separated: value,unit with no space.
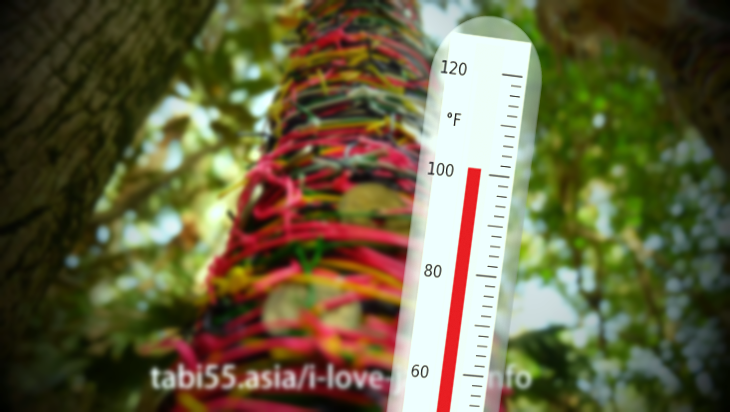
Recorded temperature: 101,°F
